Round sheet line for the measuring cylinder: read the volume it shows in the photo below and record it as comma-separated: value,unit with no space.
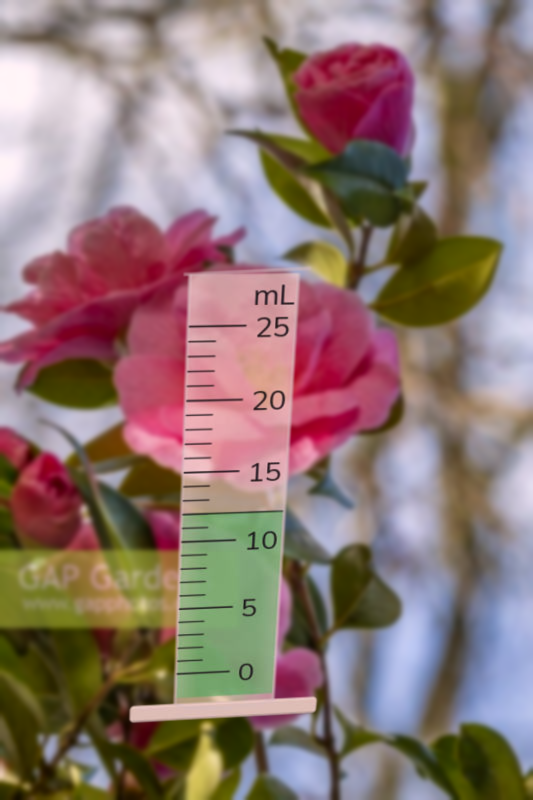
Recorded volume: 12,mL
